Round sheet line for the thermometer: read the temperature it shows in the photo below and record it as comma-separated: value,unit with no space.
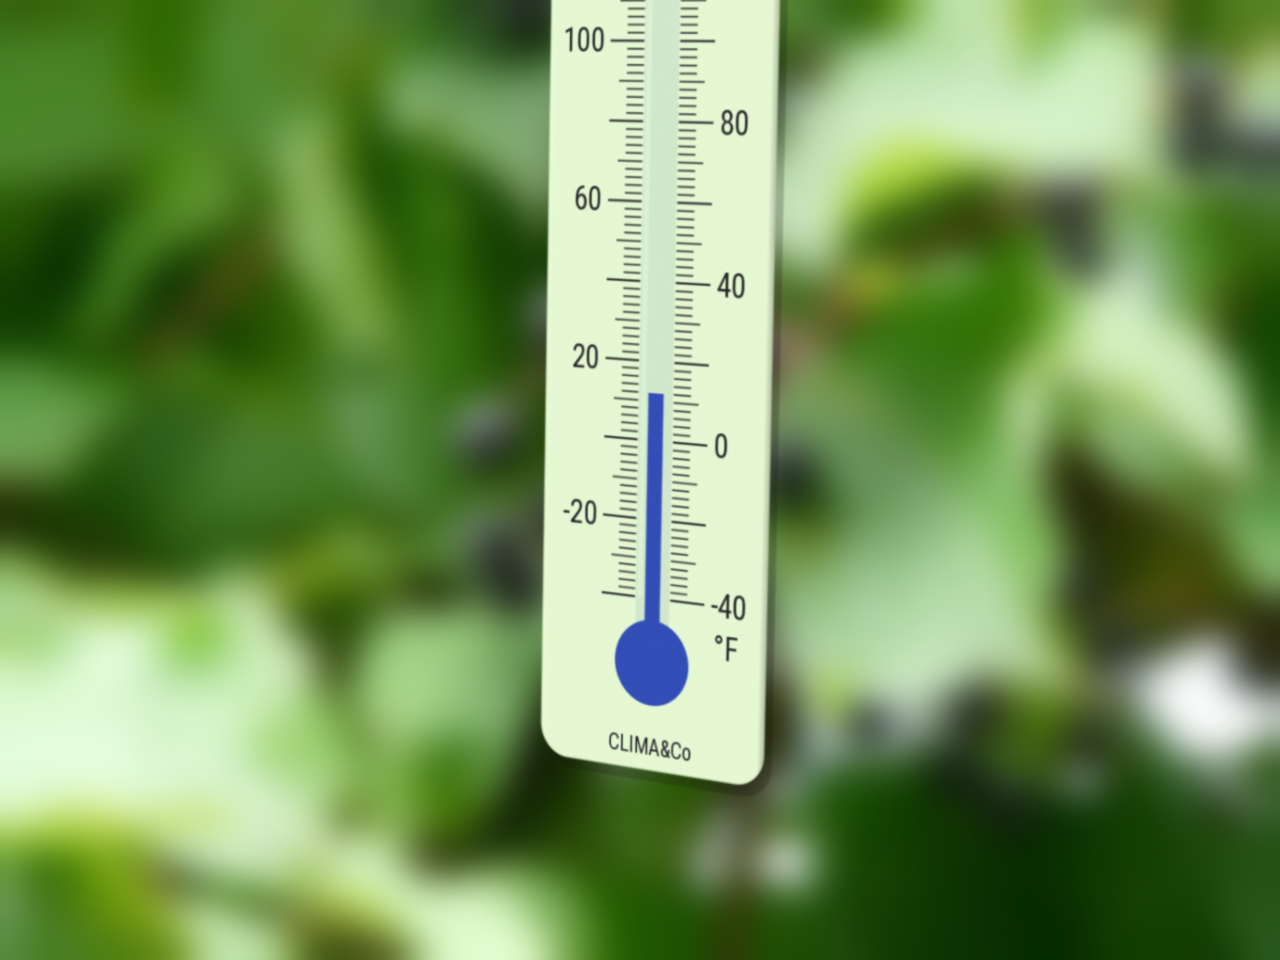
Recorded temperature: 12,°F
